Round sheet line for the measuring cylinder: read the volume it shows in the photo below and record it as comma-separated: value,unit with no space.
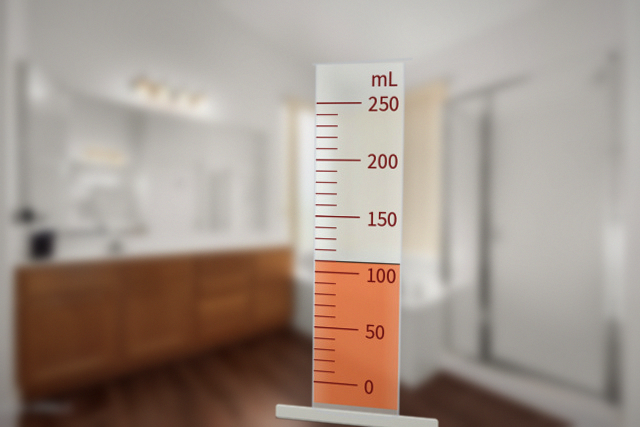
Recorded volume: 110,mL
